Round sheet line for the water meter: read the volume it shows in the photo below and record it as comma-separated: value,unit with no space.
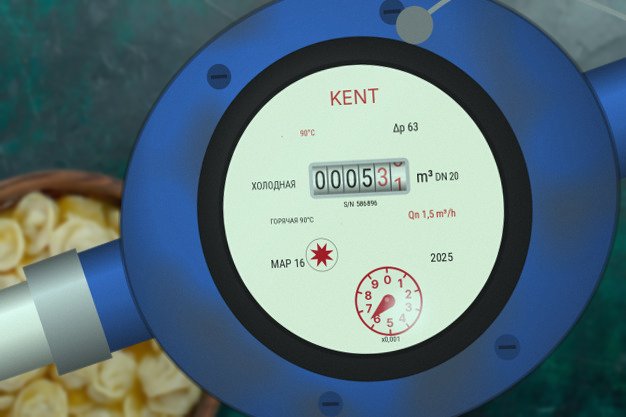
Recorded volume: 5.306,m³
